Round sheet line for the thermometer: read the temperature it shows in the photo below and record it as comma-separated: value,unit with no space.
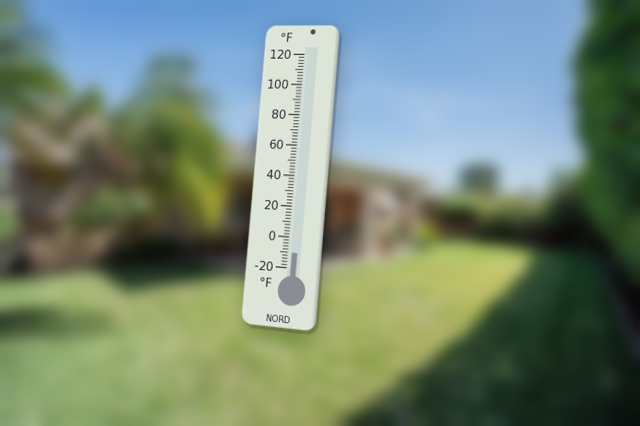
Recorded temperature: -10,°F
